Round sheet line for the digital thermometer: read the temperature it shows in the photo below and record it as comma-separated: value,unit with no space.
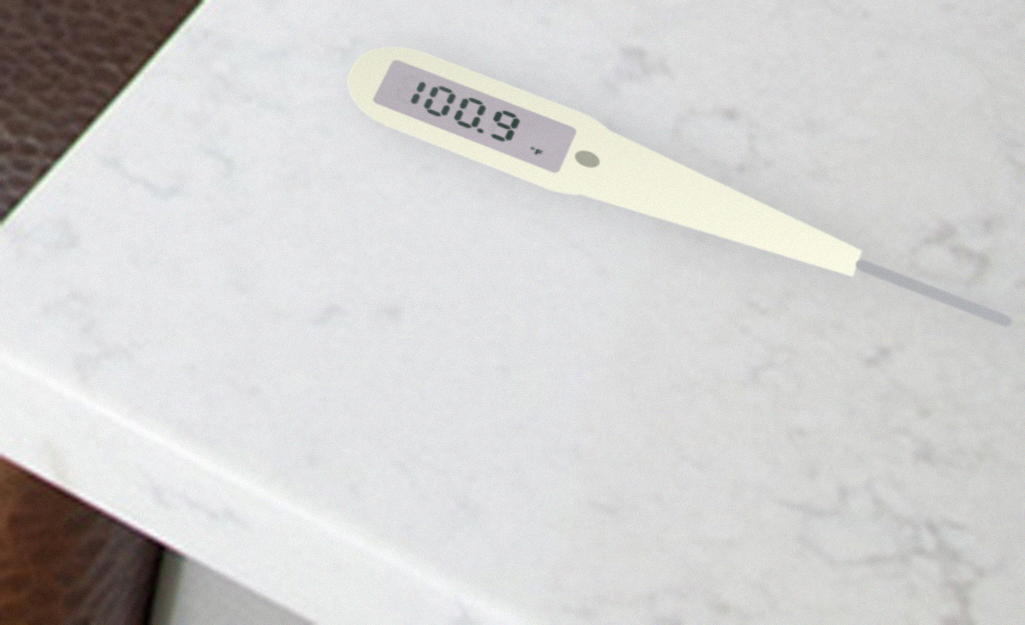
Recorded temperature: 100.9,°F
